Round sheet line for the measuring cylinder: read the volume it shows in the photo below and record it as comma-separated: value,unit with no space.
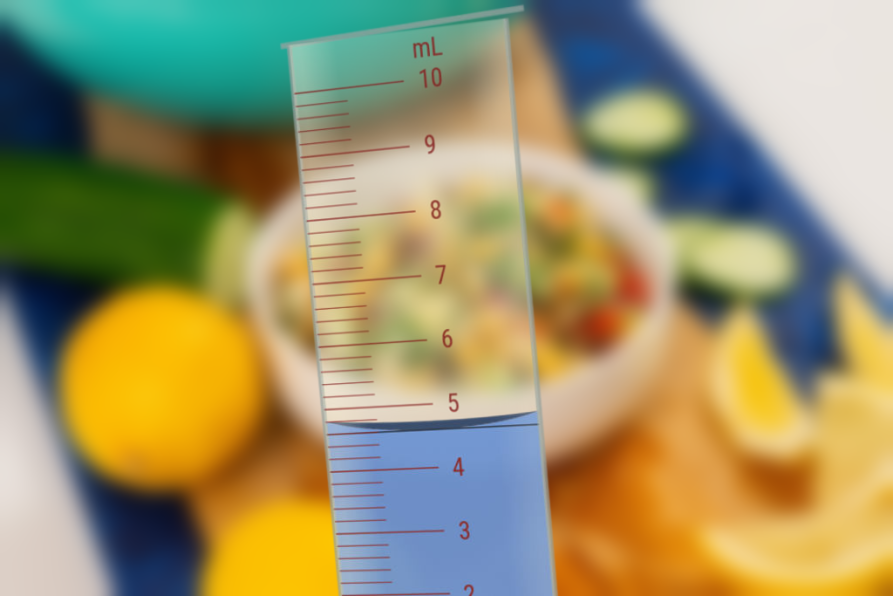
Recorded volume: 4.6,mL
